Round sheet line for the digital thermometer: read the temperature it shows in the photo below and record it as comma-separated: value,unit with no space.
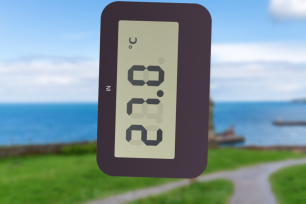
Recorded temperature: 27.0,°C
